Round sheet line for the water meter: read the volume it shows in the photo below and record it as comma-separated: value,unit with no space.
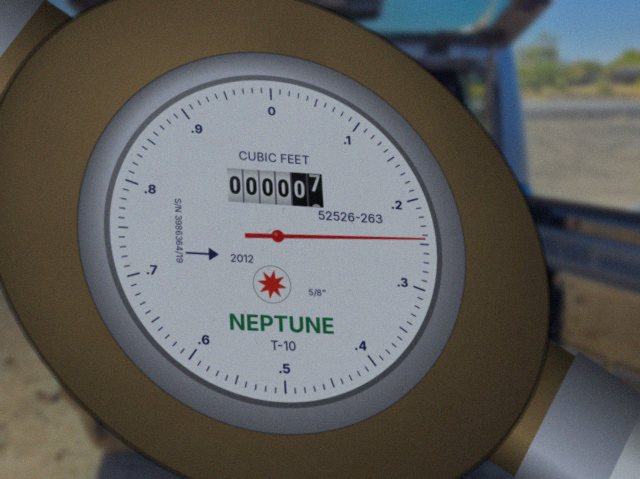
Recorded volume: 7.24,ft³
